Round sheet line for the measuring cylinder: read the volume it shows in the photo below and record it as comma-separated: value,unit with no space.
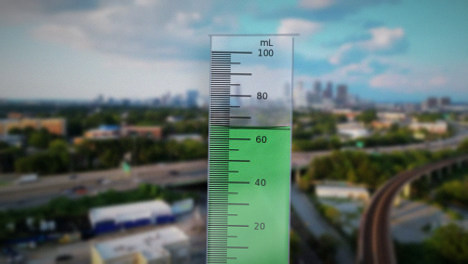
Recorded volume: 65,mL
